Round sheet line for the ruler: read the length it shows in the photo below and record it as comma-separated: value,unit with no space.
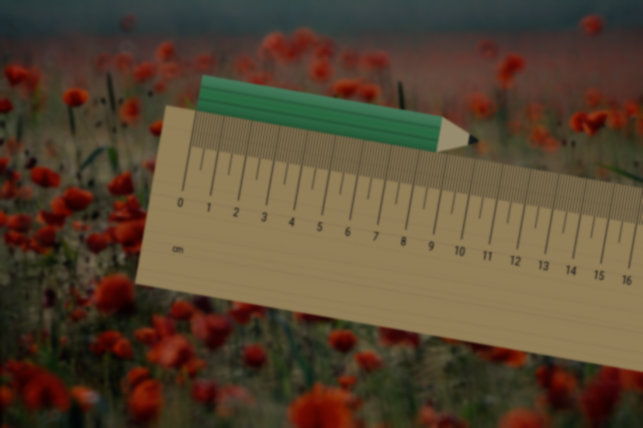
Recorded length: 10,cm
